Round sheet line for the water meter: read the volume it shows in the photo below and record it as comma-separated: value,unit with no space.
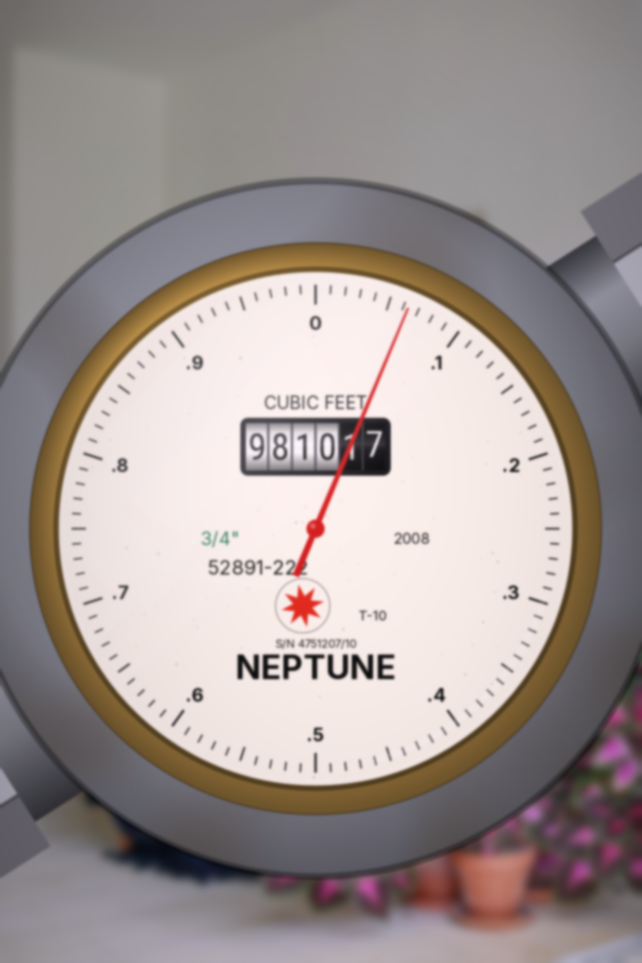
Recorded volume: 981017.06,ft³
